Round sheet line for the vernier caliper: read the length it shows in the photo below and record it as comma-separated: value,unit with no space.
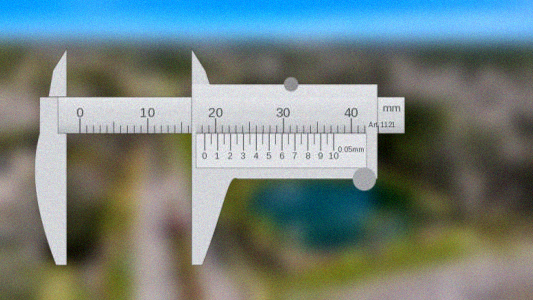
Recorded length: 18.4,mm
